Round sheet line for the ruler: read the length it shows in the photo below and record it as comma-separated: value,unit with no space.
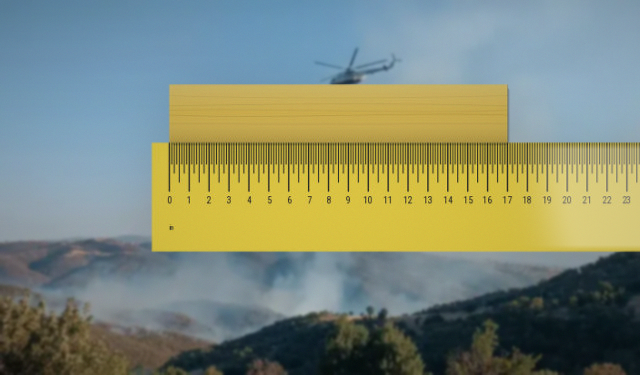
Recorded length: 17,in
